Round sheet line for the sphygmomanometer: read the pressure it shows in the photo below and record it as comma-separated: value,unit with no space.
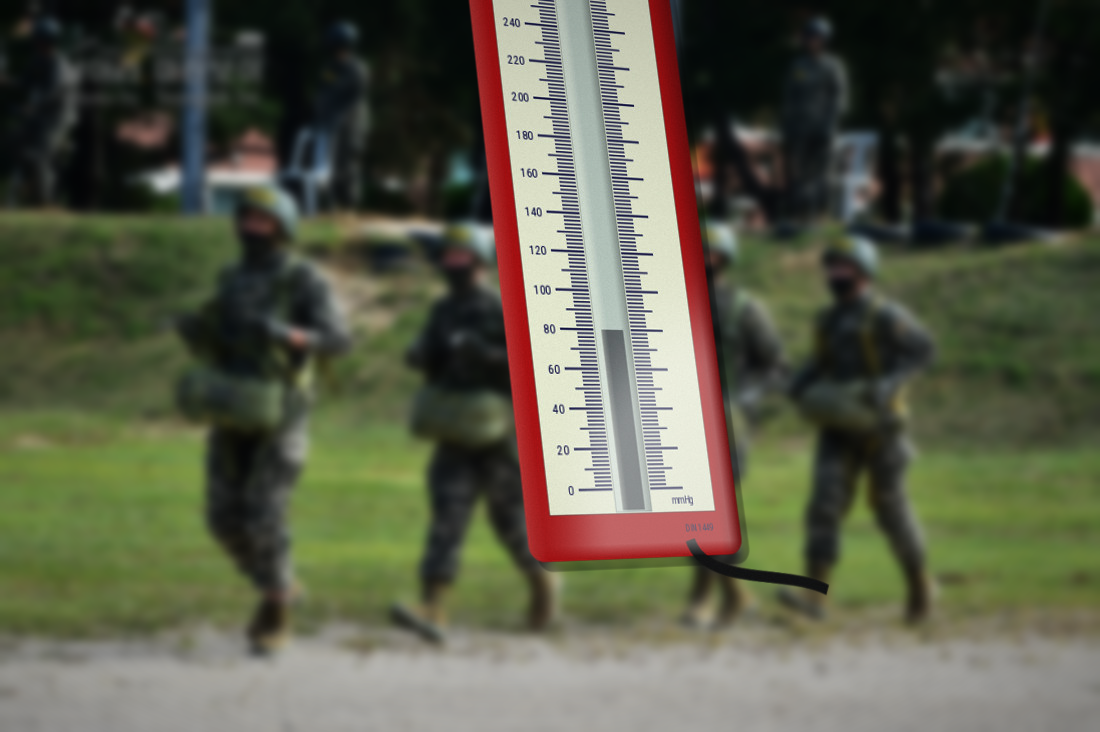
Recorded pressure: 80,mmHg
